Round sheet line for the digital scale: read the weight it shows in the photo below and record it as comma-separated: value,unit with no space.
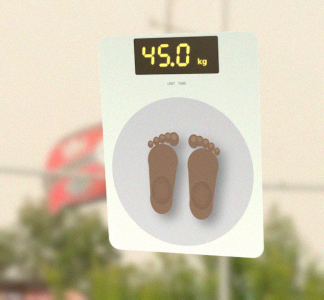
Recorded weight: 45.0,kg
